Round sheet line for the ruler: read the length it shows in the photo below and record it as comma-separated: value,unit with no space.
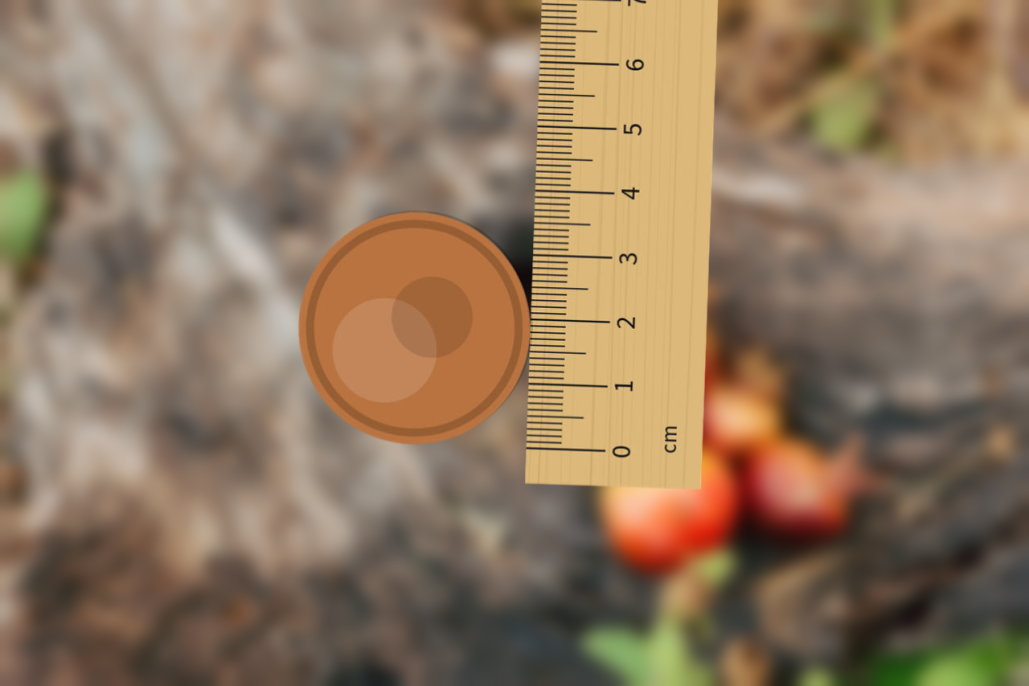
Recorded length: 3.6,cm
